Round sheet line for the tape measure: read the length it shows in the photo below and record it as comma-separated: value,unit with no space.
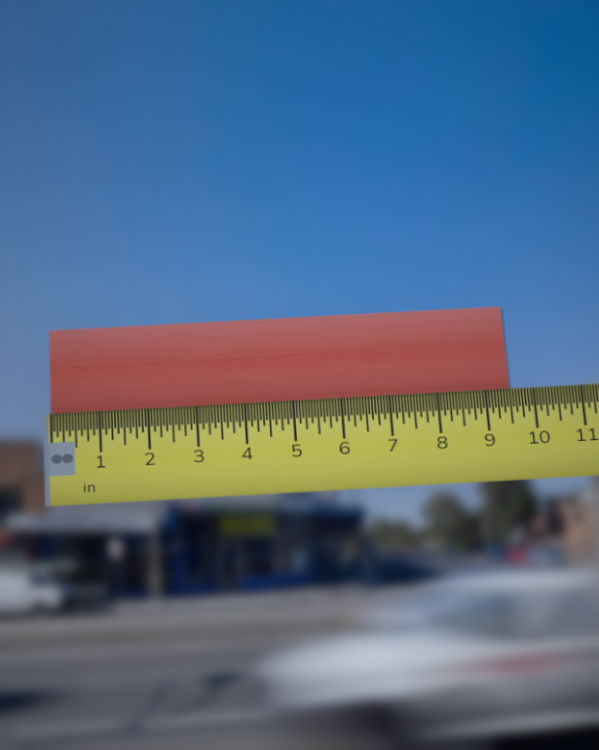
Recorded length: 9.5,in
